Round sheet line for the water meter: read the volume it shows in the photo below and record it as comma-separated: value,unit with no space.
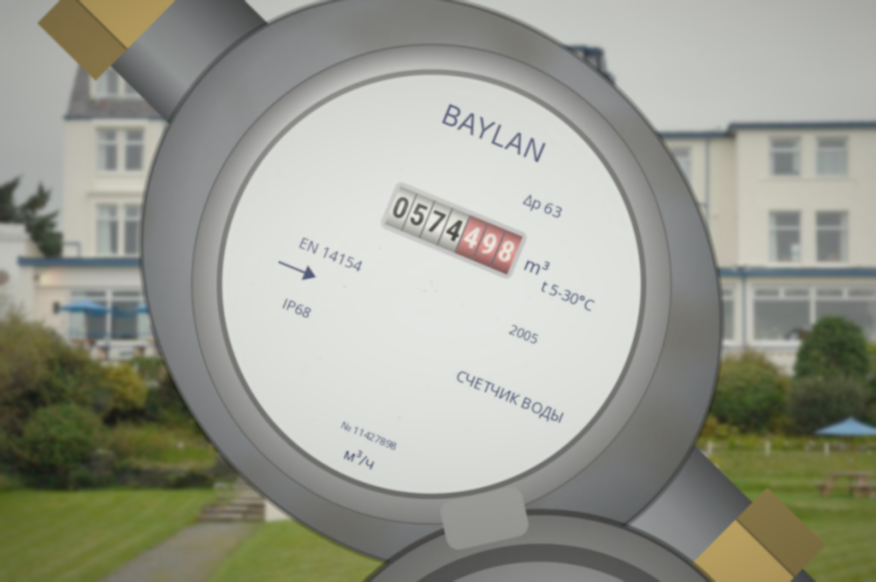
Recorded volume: 574.498,m³
